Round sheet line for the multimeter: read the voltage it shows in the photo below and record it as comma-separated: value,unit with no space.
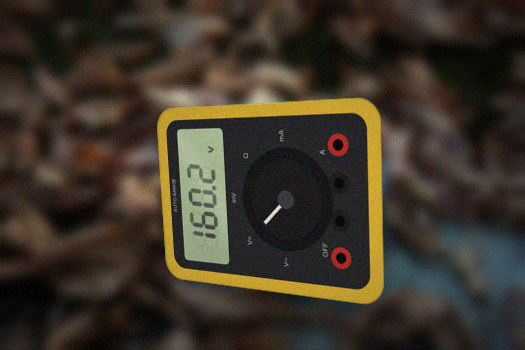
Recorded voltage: 160.2,V
